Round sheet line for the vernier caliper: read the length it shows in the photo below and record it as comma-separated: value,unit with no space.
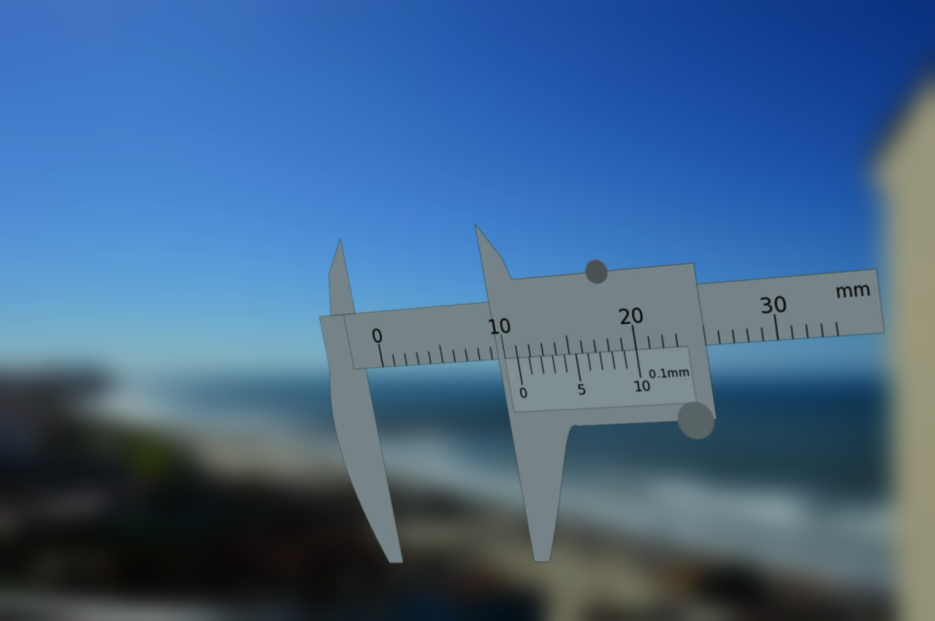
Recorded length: 11.0,mm
